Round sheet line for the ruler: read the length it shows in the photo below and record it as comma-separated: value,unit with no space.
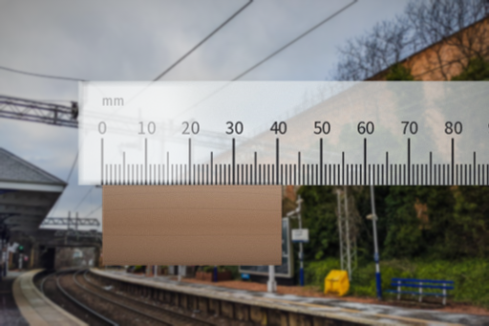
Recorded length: 41,mm
